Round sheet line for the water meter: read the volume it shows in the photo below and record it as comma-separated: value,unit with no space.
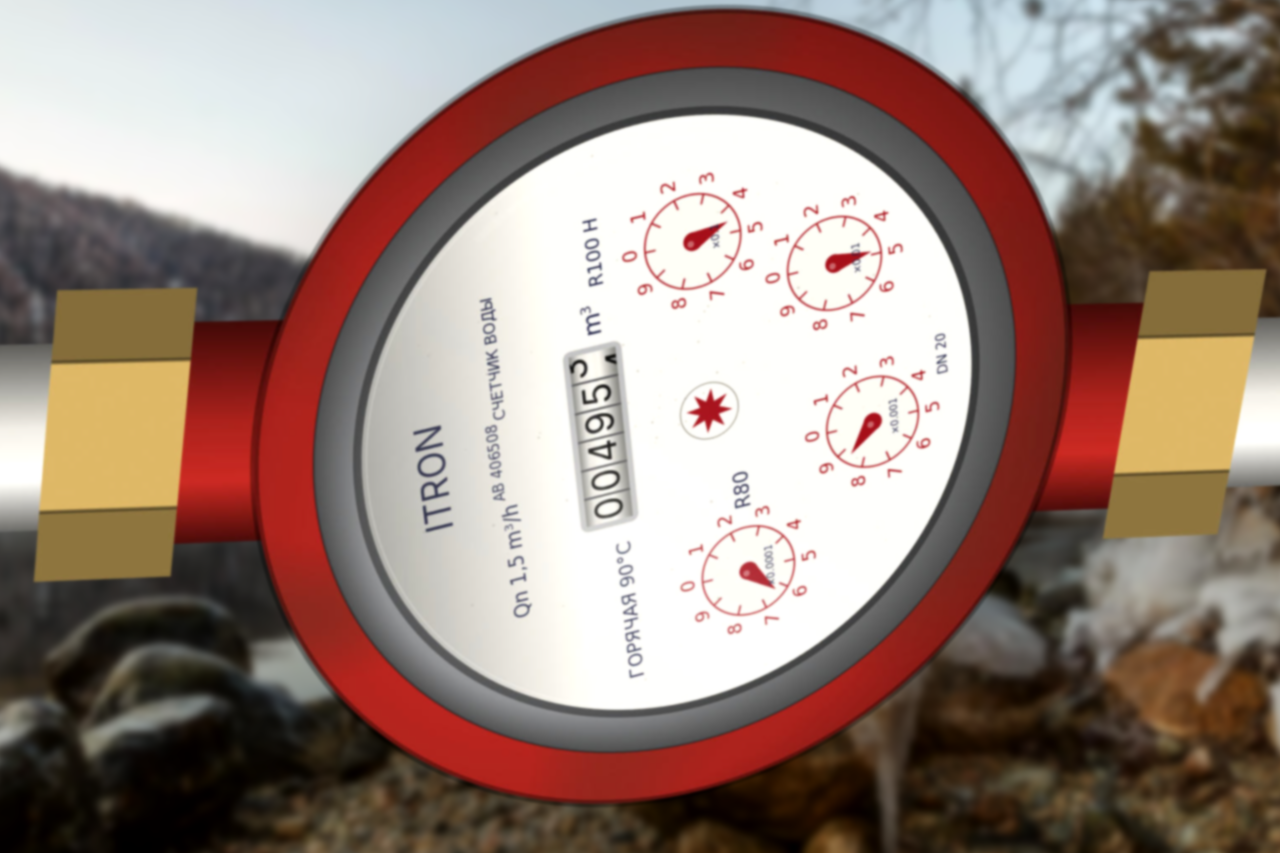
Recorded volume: 4953.4486,m³
